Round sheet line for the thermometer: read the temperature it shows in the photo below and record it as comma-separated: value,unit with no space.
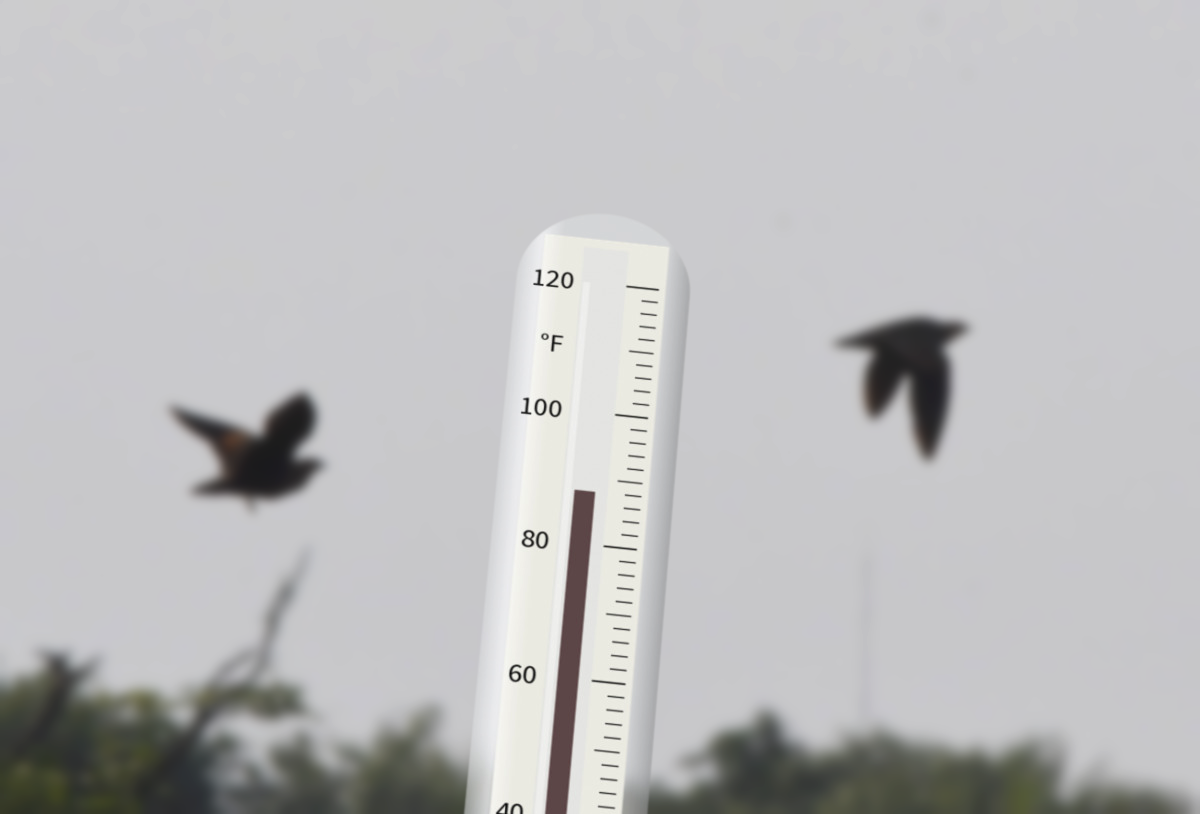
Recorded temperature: 88,°F
